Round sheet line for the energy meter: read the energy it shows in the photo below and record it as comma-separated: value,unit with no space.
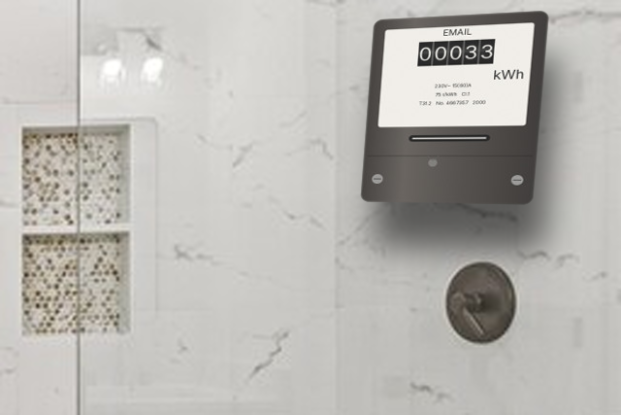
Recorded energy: 33,kWh
